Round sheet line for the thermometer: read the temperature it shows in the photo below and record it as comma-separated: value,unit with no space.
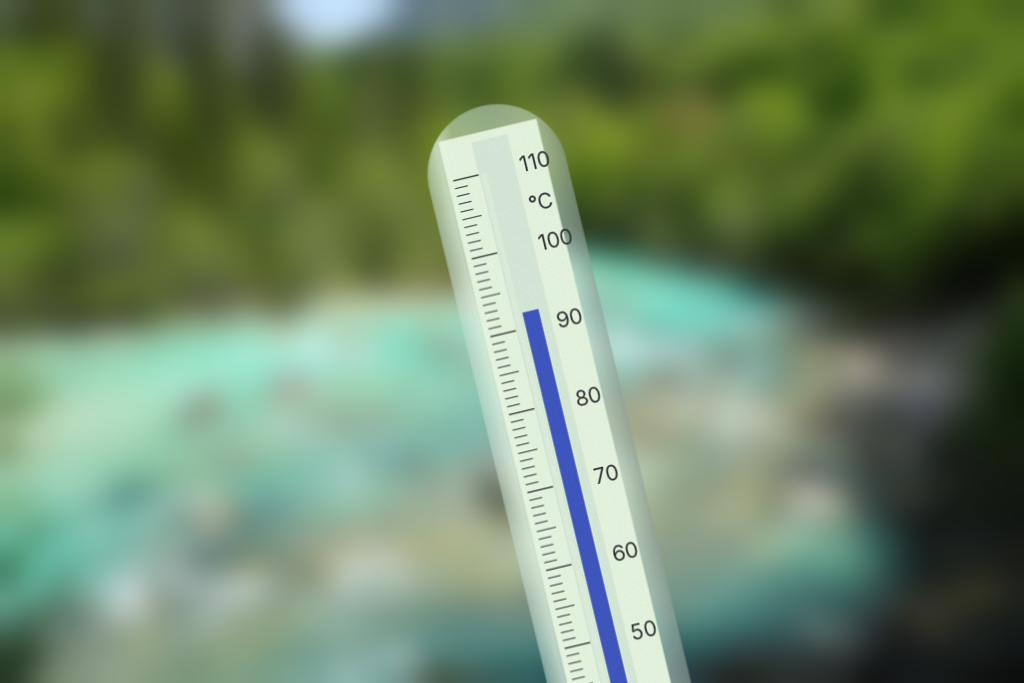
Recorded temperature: 92,°C
